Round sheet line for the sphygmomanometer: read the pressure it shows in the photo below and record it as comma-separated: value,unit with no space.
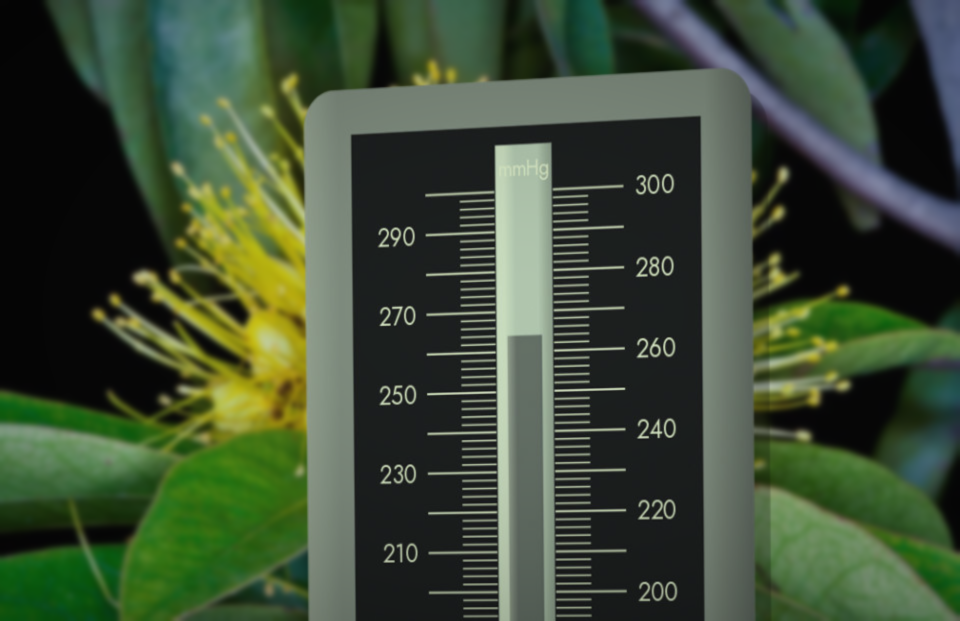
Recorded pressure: 264,mmHg
